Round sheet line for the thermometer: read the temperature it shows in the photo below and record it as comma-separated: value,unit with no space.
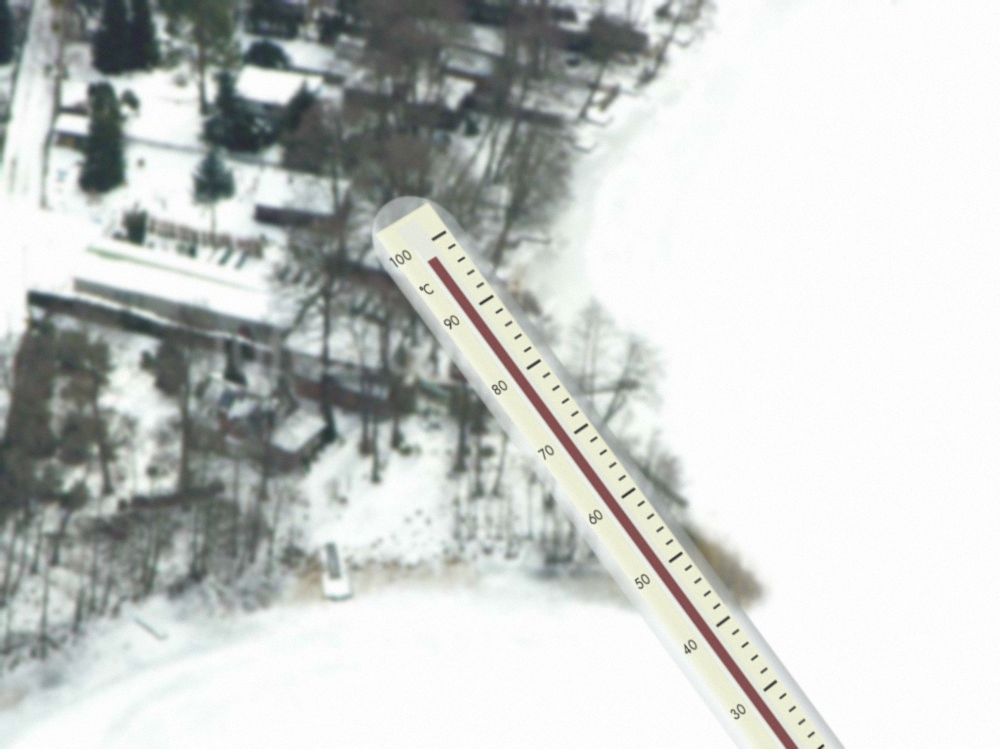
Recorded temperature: 98,°C
